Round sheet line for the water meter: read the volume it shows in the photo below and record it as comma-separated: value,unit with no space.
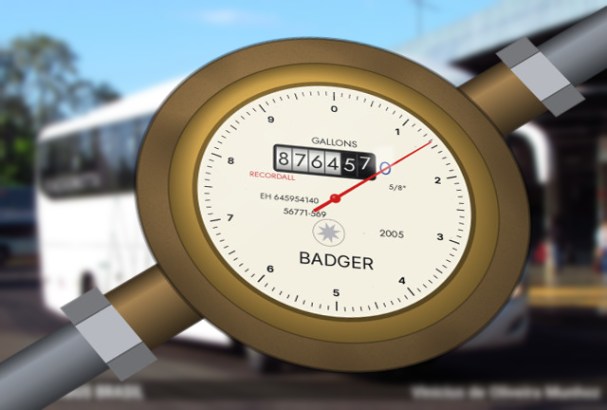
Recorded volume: 8764571.4,gal
